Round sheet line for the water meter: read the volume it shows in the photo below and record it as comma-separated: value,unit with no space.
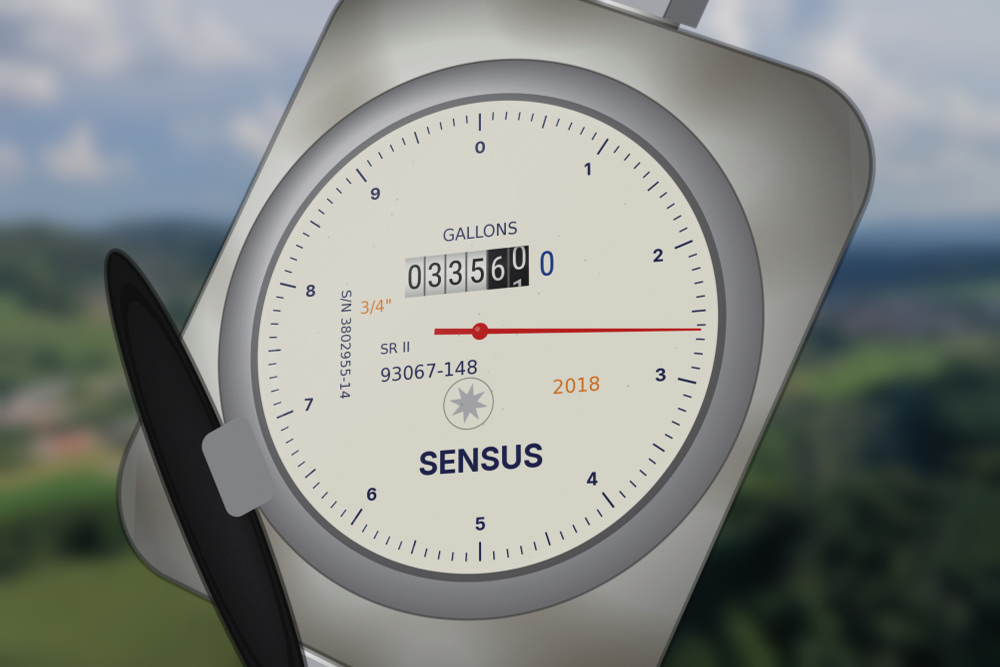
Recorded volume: 335602.6,gal
